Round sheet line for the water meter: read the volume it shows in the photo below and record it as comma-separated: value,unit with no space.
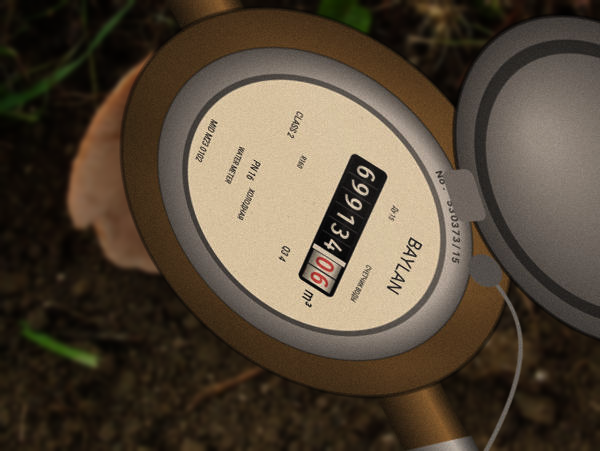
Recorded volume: 699134.06,m³
